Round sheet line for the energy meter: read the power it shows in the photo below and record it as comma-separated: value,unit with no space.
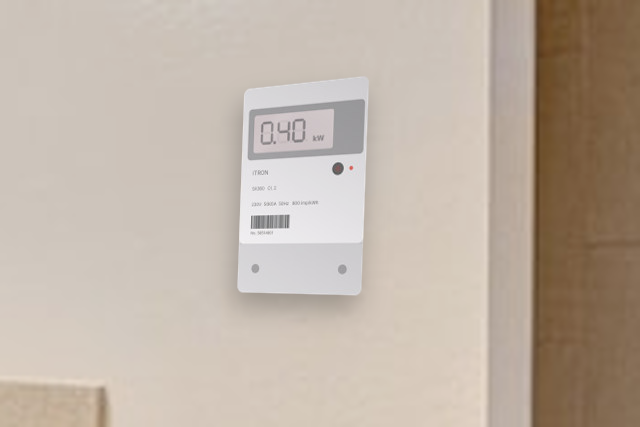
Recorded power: 0.40,kW
